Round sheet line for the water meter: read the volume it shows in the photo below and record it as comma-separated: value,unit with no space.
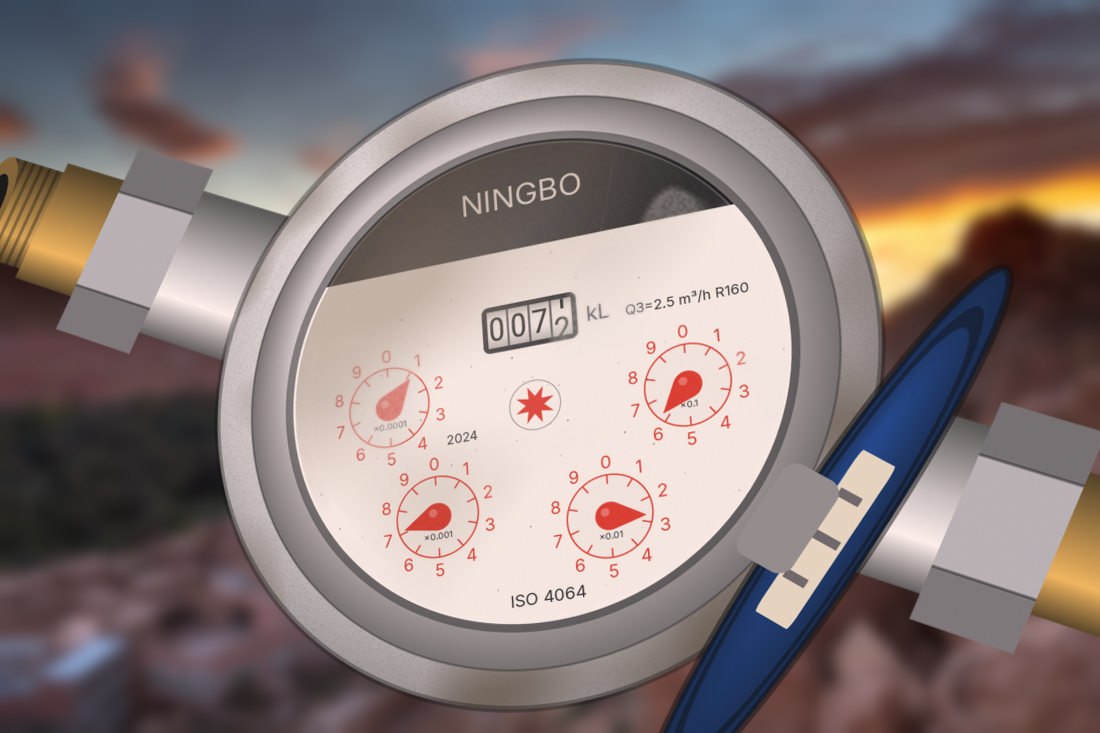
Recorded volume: 71.6271,kL
